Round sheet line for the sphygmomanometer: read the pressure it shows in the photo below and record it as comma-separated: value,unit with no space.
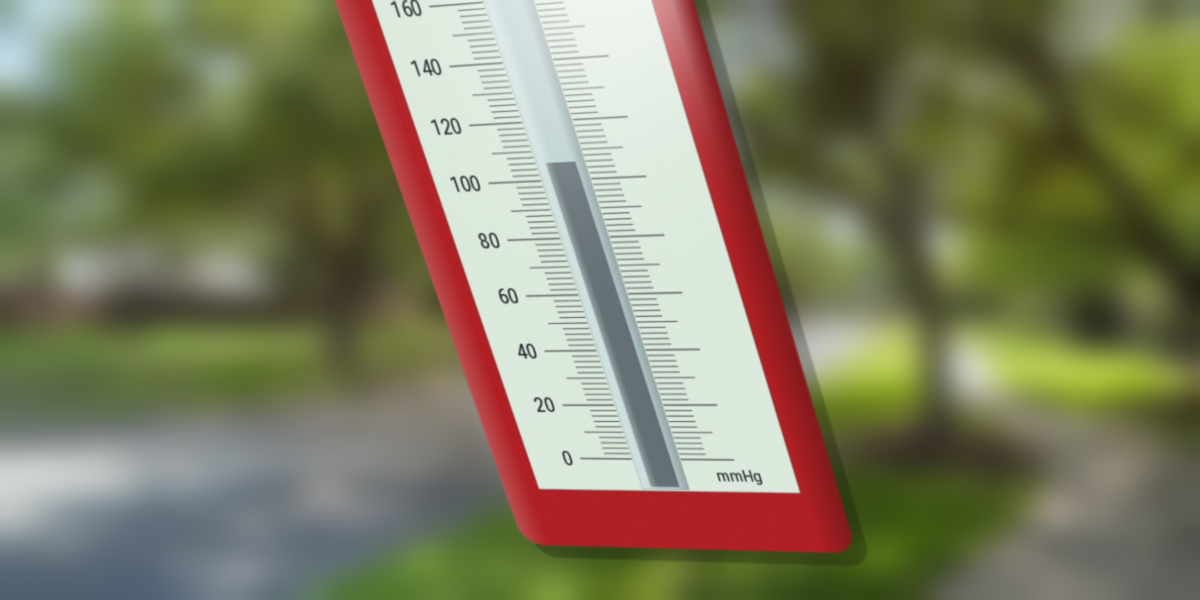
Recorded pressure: 106,mmHg
